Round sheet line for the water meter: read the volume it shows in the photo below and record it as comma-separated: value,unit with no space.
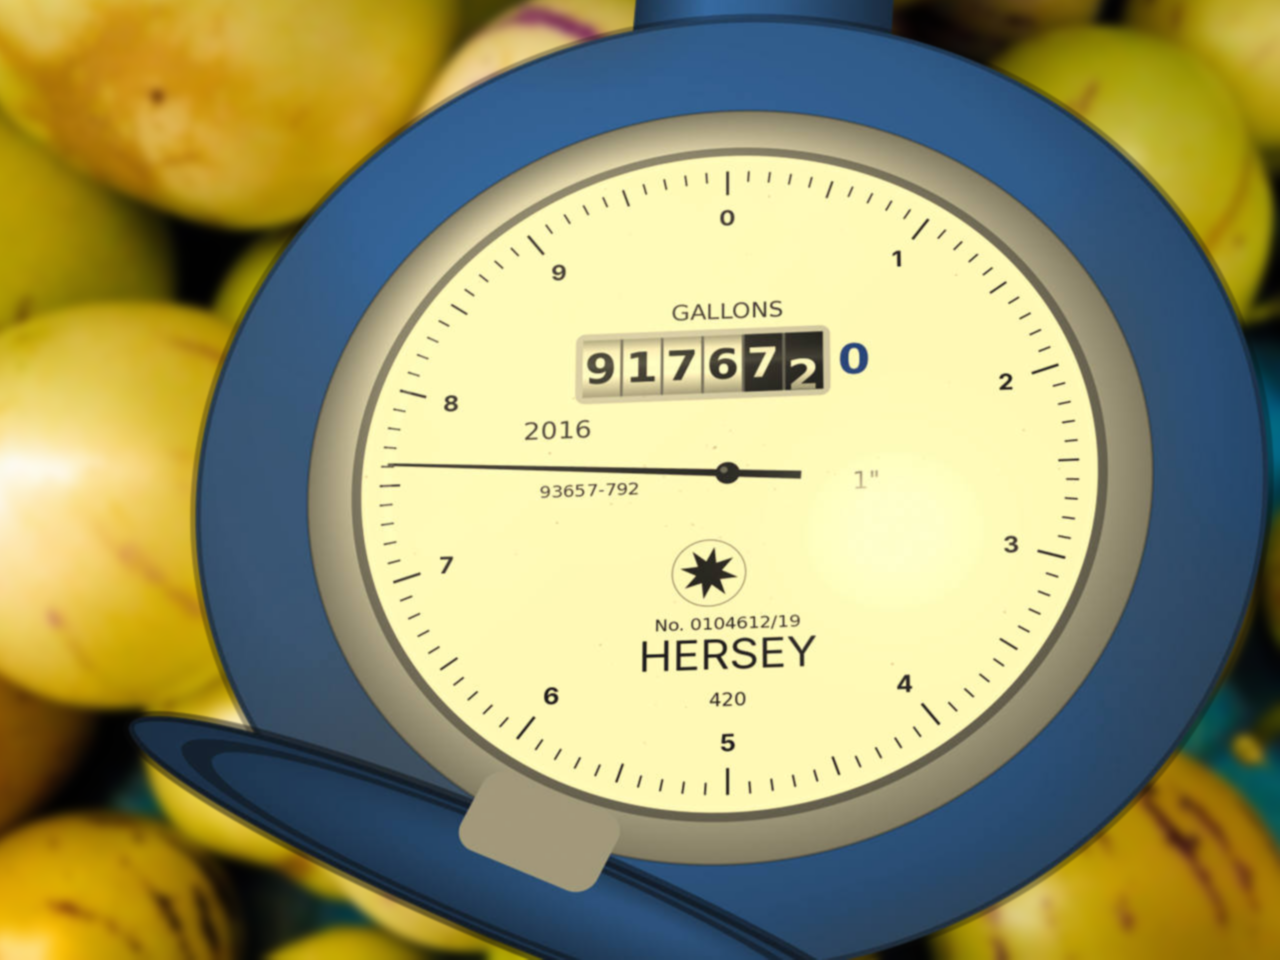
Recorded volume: 9176717.6,gal
